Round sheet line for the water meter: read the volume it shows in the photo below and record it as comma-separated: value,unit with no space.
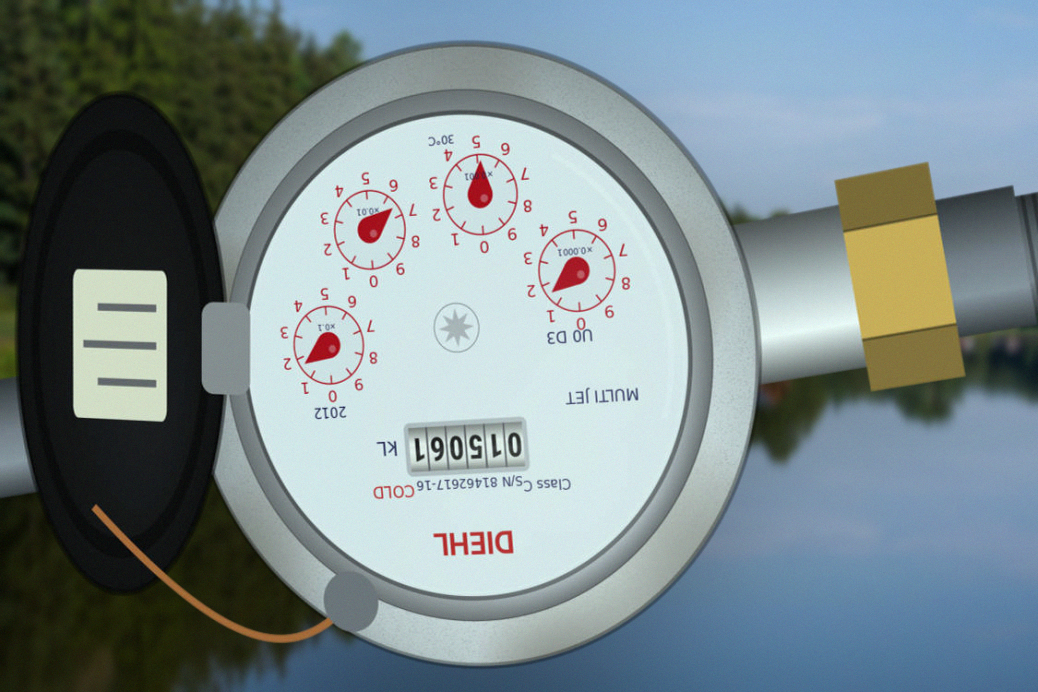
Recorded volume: 15061.1651,kL
